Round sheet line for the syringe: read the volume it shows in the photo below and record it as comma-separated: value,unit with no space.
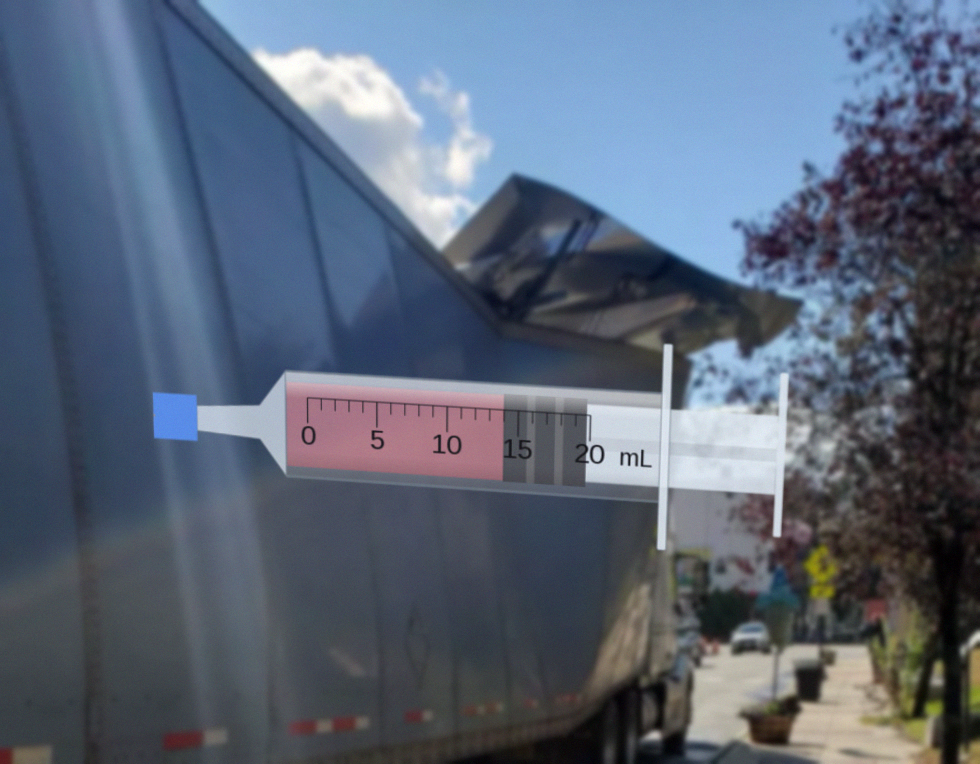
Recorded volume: 14,mL
